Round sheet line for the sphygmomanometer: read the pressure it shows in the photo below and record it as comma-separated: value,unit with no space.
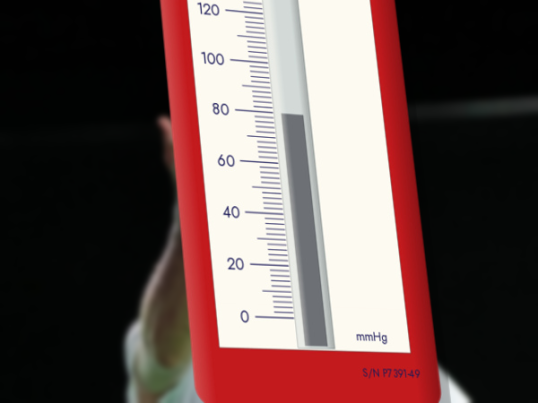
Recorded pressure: 80,mmHg
